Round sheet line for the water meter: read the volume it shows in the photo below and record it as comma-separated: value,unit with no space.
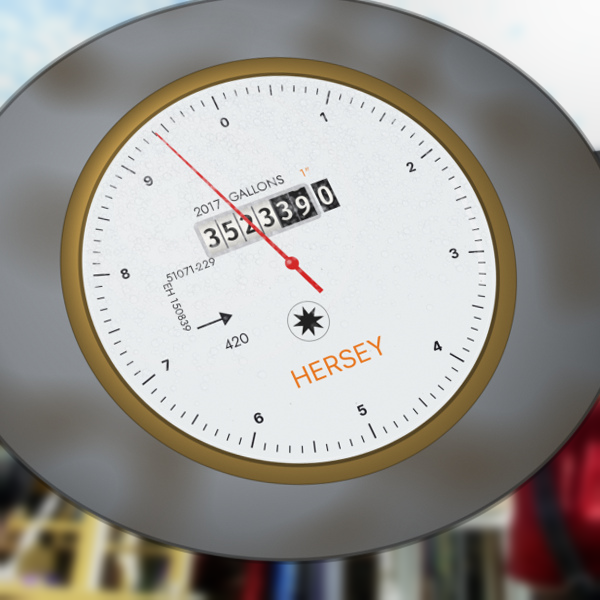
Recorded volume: 3523389.4,gal
